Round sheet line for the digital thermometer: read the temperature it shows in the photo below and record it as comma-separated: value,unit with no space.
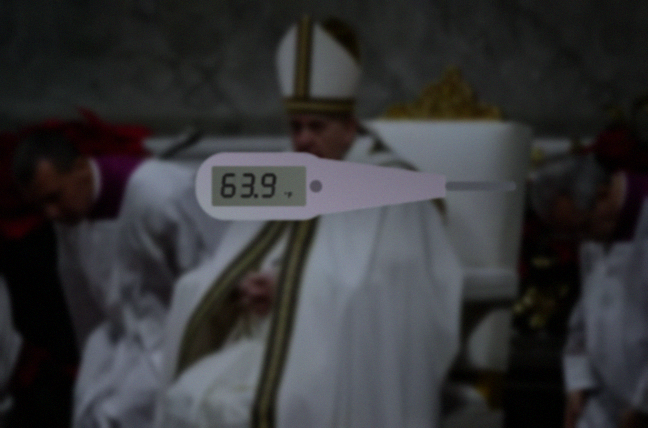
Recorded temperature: 63.9,°F
